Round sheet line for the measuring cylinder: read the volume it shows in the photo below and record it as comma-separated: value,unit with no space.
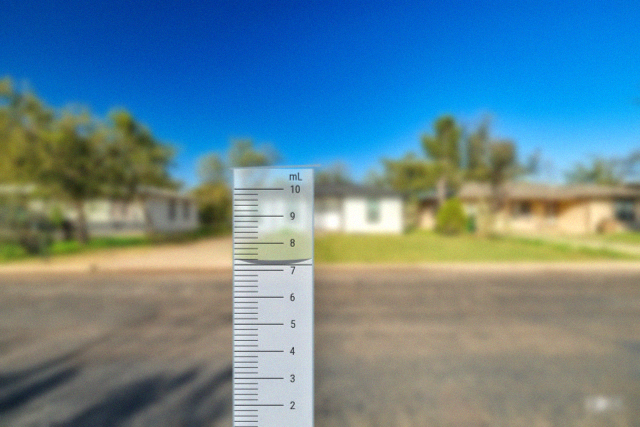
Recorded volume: 7.2,mL
